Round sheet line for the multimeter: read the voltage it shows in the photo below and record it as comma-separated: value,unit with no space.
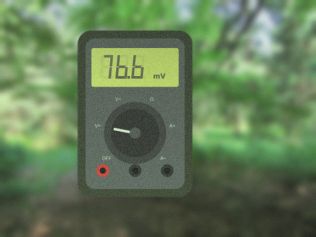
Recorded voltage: 76.6,mV
